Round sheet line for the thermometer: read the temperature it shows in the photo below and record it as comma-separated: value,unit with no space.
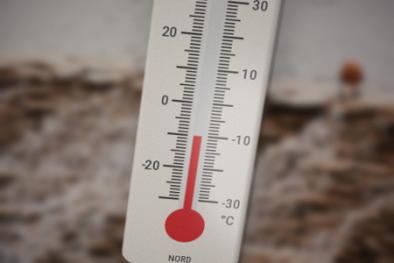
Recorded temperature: -10,°C
